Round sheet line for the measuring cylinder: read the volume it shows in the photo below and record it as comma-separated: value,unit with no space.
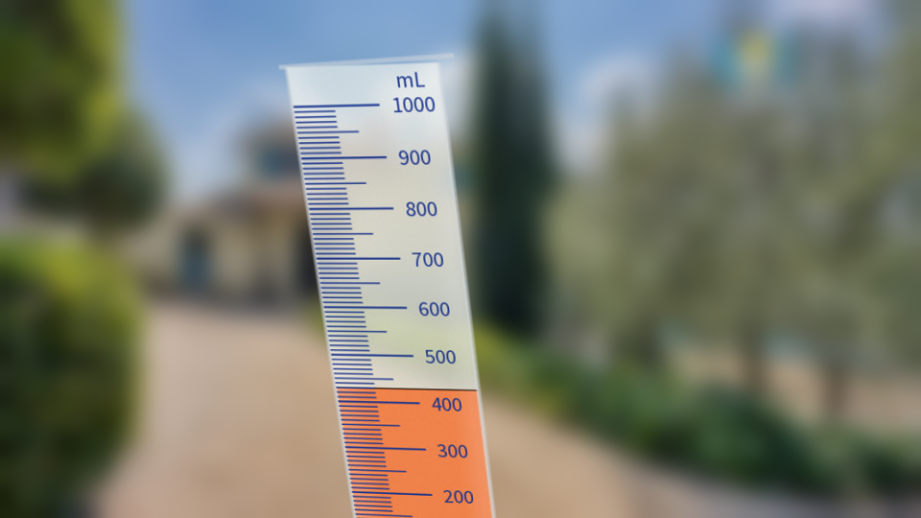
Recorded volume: 430,mL
